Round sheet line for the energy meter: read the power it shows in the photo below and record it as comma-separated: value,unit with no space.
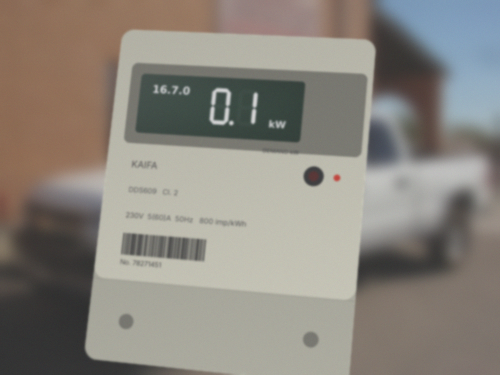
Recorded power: 0.1,kW
